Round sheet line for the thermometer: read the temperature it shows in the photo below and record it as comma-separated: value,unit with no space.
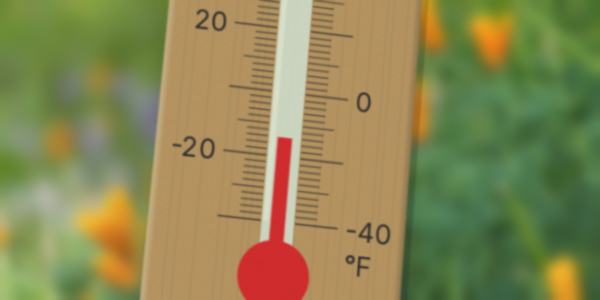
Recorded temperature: -14,°F
